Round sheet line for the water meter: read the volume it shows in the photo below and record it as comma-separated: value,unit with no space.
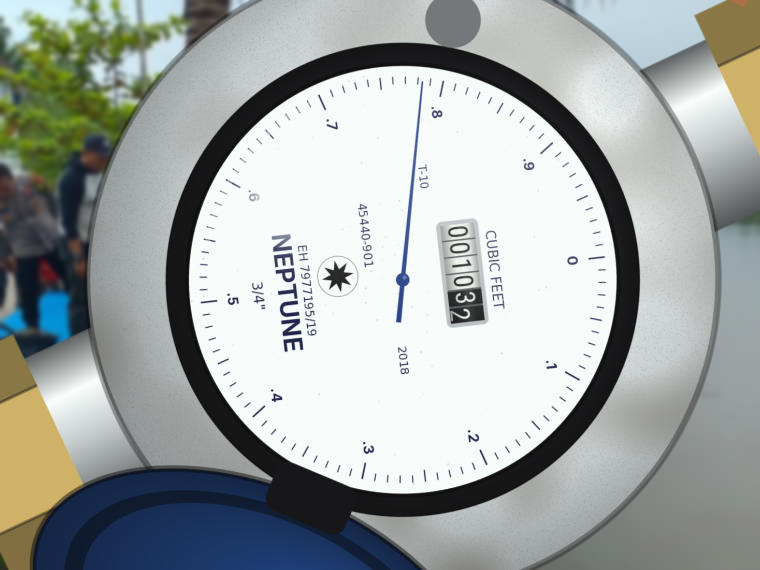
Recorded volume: 1031.78,ft³
